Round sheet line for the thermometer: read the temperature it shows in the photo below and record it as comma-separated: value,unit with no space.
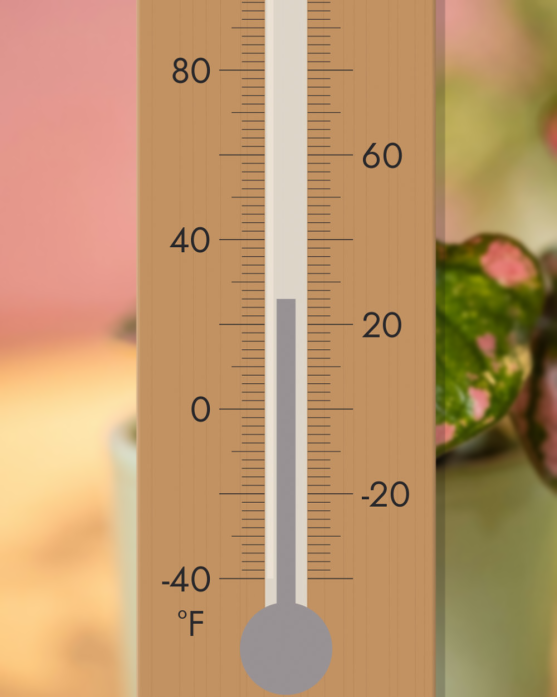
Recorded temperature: 26,°F
